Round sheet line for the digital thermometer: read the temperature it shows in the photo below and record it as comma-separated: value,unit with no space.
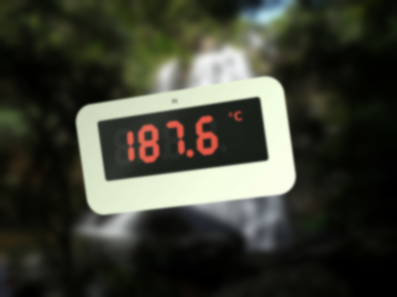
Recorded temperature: 187.6,°C
